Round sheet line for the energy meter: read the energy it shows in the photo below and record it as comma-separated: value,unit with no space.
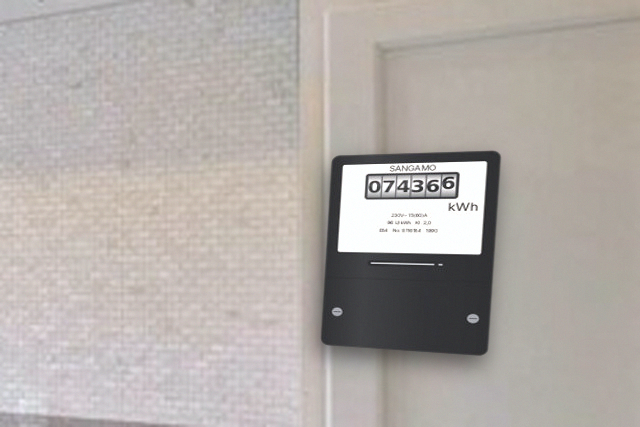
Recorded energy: 74366,kWh
